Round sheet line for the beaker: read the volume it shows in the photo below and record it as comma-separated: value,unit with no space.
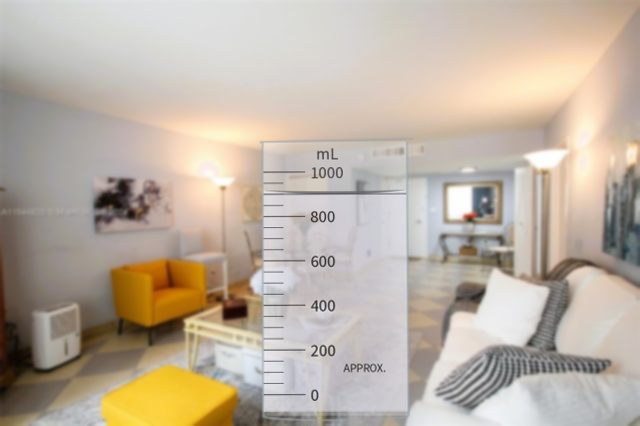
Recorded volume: 900,mL
